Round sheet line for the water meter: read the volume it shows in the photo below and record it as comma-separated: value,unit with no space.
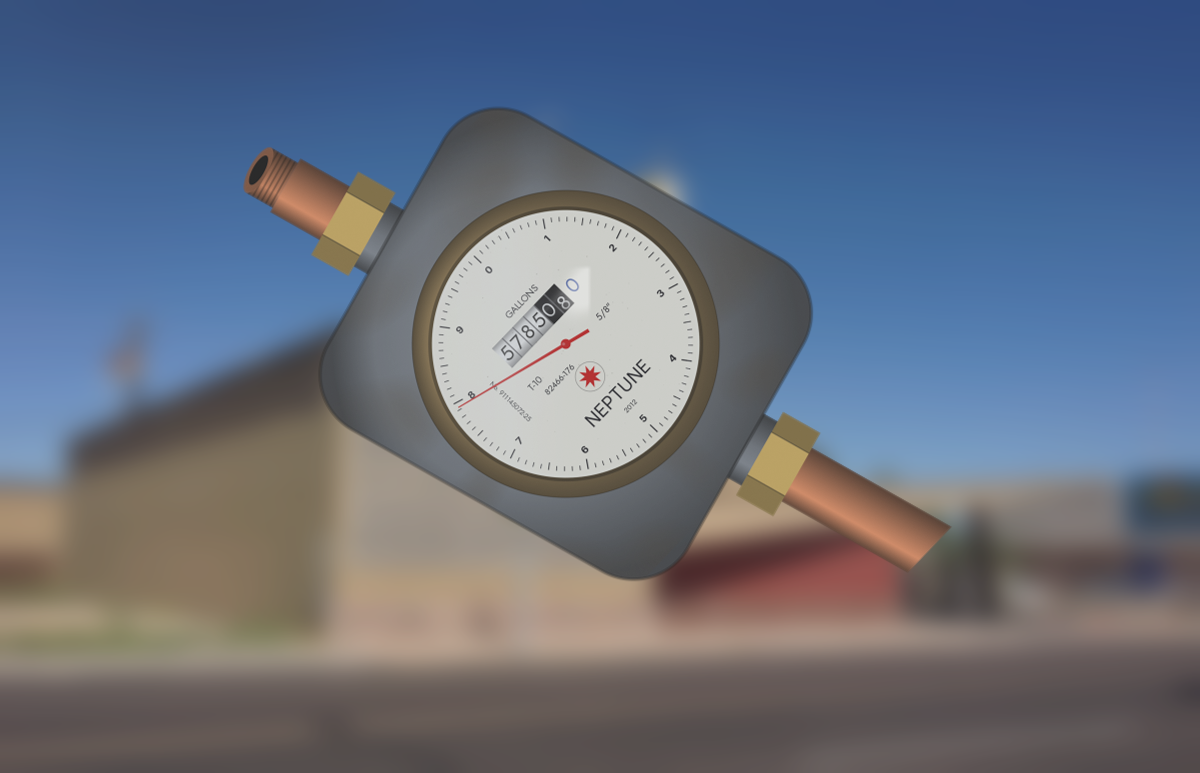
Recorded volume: 5785077.9,gal
